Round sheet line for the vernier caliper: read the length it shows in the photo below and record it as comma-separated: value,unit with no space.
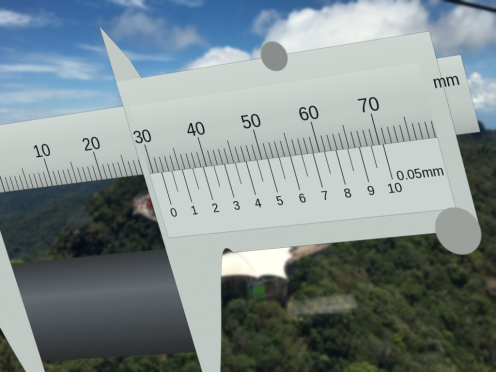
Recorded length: 31.6,mm
